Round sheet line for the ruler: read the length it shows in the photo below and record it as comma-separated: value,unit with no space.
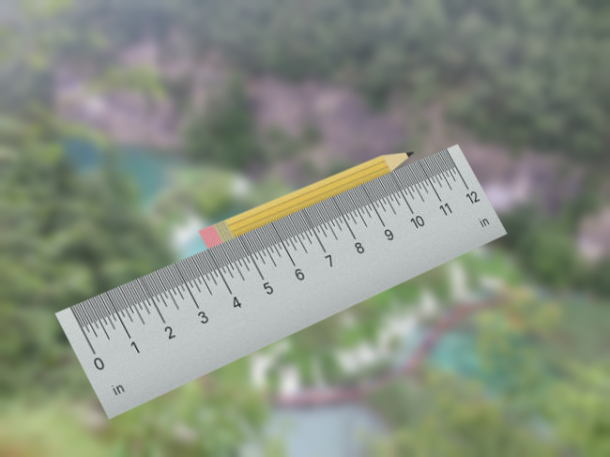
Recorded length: 7,in
